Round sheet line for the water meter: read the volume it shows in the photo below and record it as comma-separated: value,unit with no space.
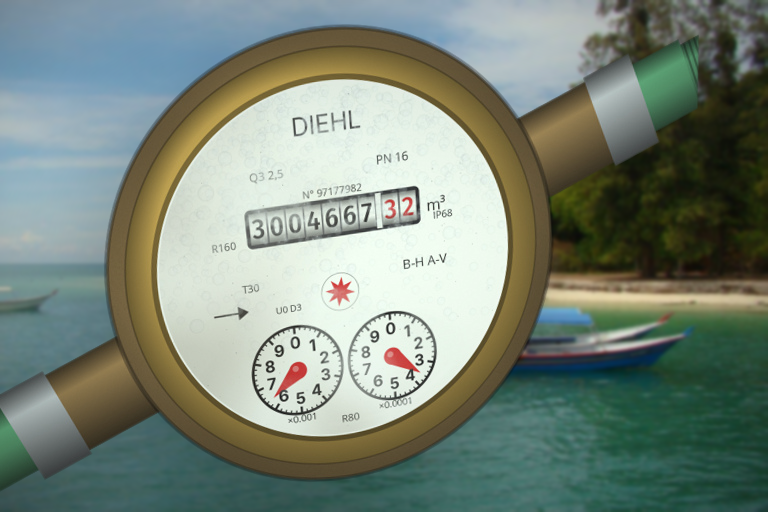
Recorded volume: 3004667.3263,m³
